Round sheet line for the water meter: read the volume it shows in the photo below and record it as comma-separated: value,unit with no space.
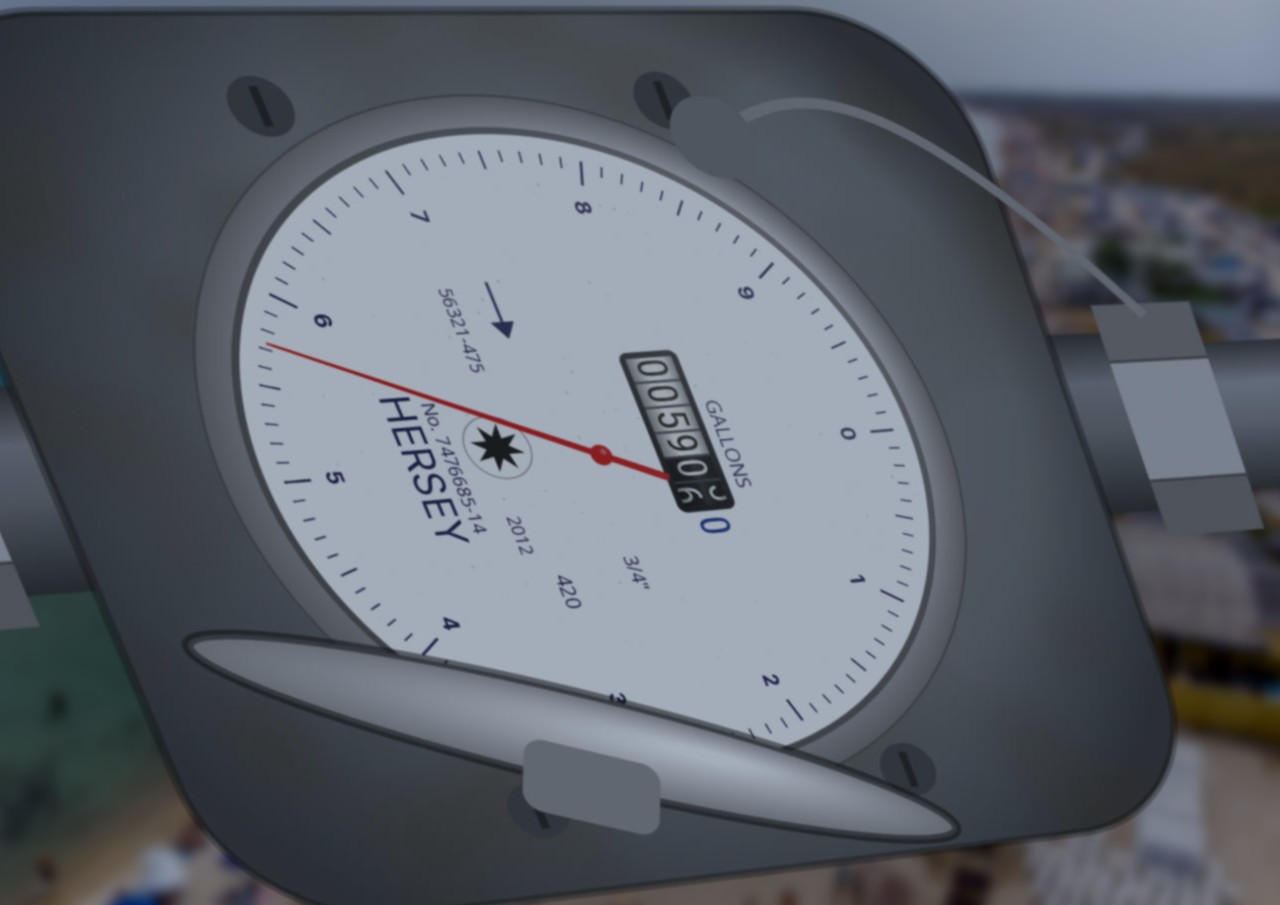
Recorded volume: 59055.7,gal
